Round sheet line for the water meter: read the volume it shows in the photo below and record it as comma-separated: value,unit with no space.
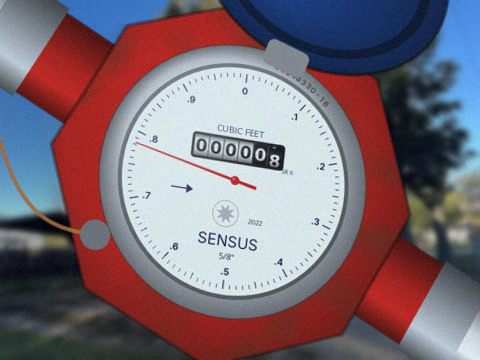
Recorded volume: 7.78,ft³
